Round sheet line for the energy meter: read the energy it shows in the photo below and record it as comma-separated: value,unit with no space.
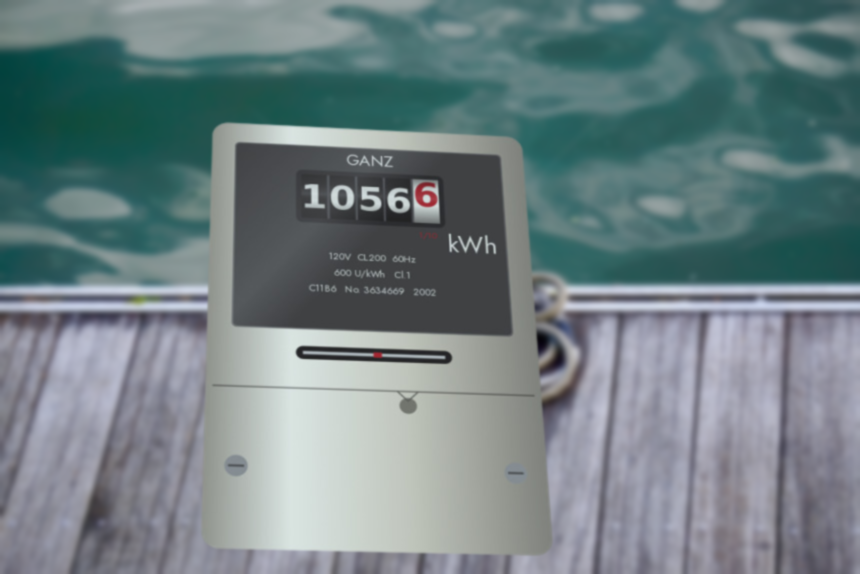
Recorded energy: 1056.6,kWh
